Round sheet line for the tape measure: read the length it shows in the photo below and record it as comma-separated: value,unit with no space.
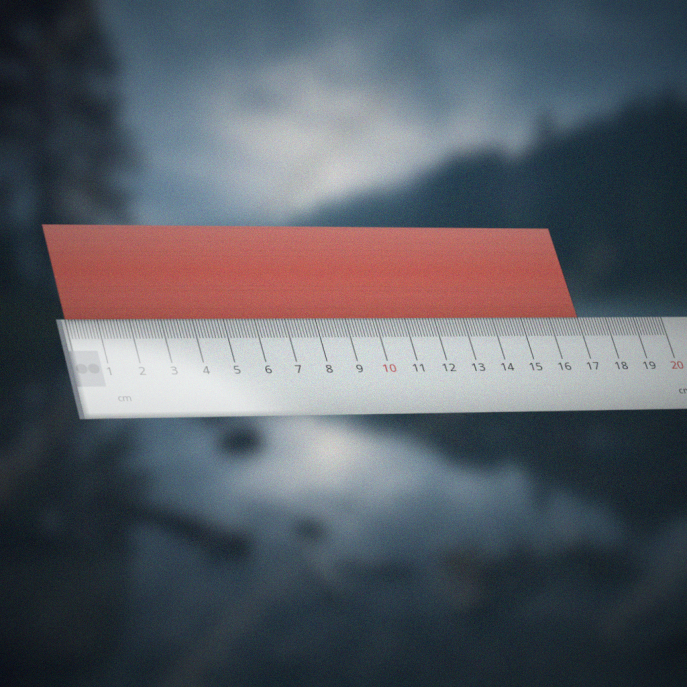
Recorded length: 17,cm
